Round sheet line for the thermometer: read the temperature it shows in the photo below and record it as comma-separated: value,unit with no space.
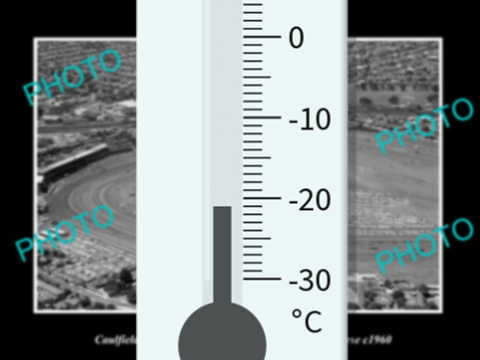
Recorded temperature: -21,°C
